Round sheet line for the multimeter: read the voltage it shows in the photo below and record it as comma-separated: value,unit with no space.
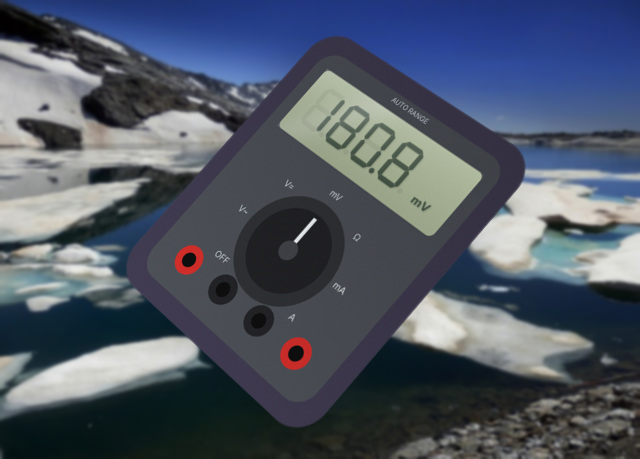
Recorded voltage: 180.8,mV
